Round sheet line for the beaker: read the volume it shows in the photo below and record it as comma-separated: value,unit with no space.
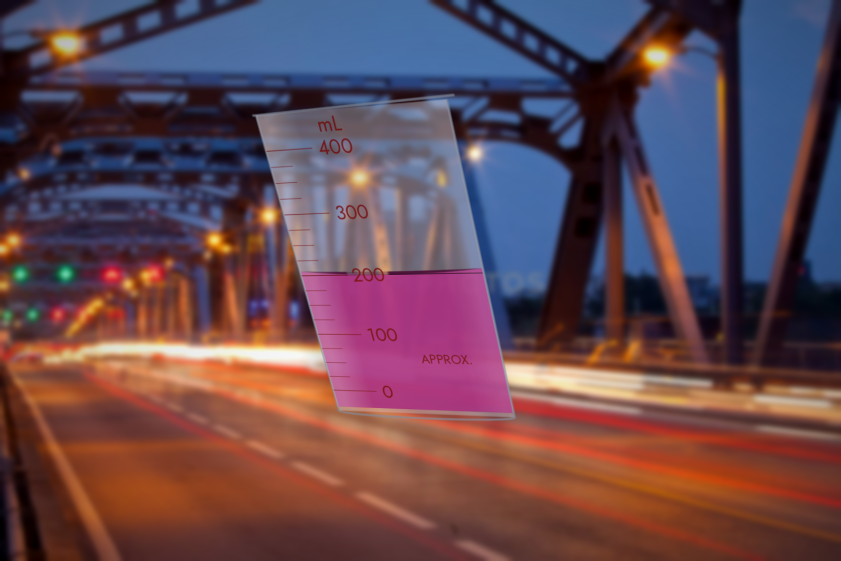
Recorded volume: 200,mL
